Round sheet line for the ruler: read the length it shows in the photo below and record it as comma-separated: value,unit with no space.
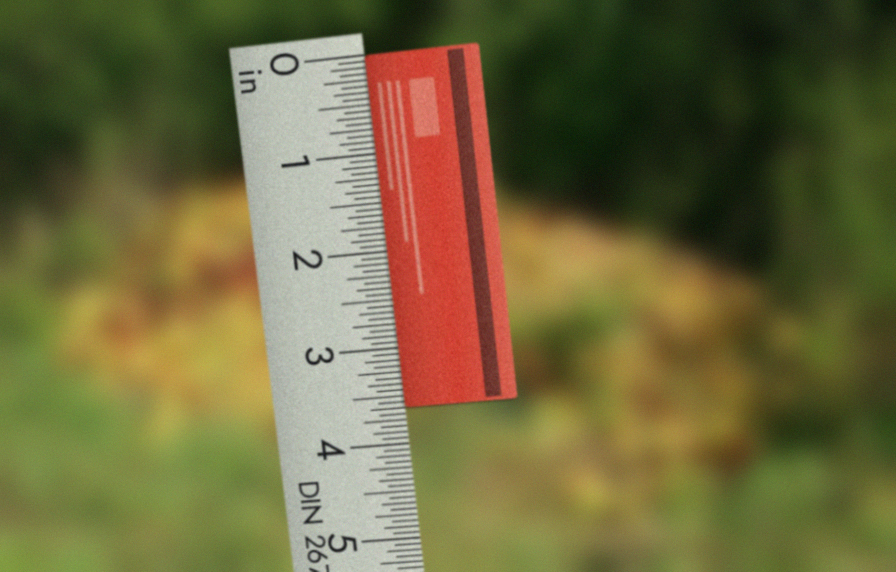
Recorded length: 3.625,in
